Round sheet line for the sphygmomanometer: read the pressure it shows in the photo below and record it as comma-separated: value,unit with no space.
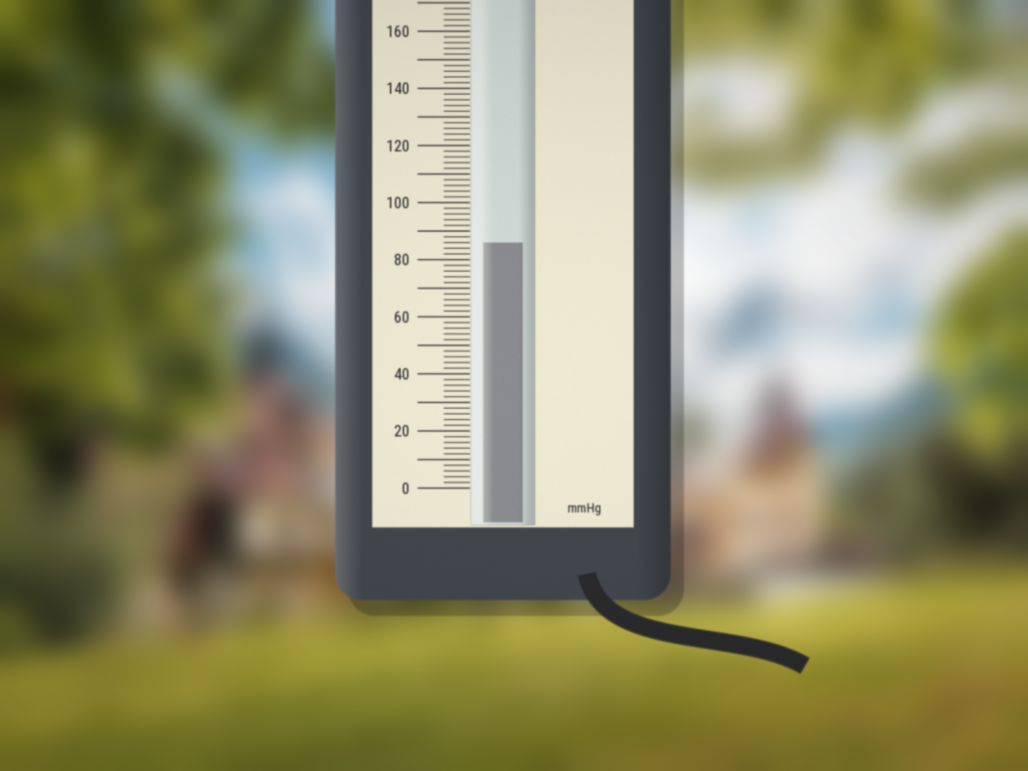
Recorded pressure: 86,mmHg
